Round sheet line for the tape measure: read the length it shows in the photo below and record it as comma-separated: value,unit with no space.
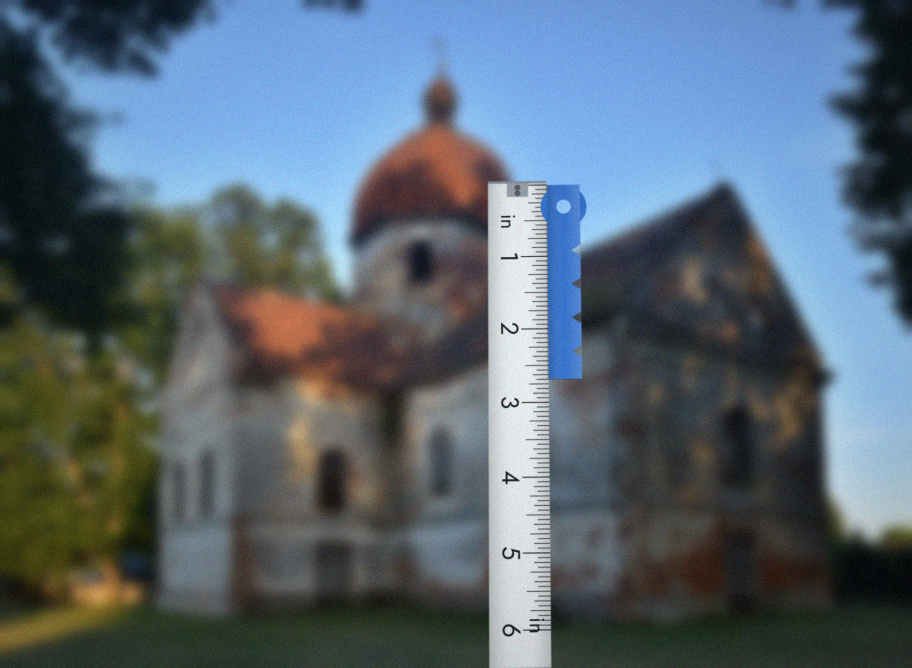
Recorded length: 2.6875,in
